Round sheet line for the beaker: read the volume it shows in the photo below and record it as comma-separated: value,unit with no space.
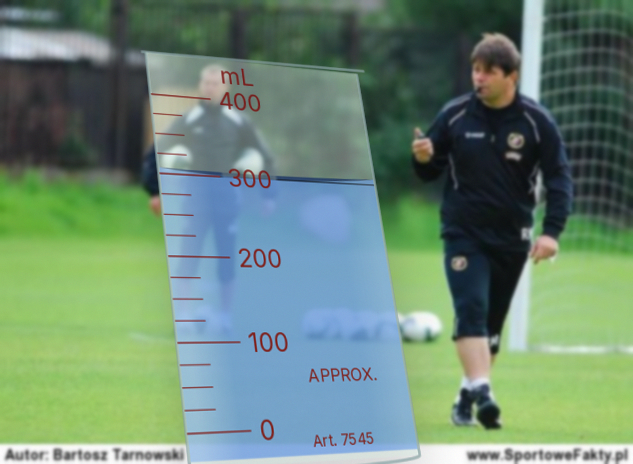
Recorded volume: 300,mL
